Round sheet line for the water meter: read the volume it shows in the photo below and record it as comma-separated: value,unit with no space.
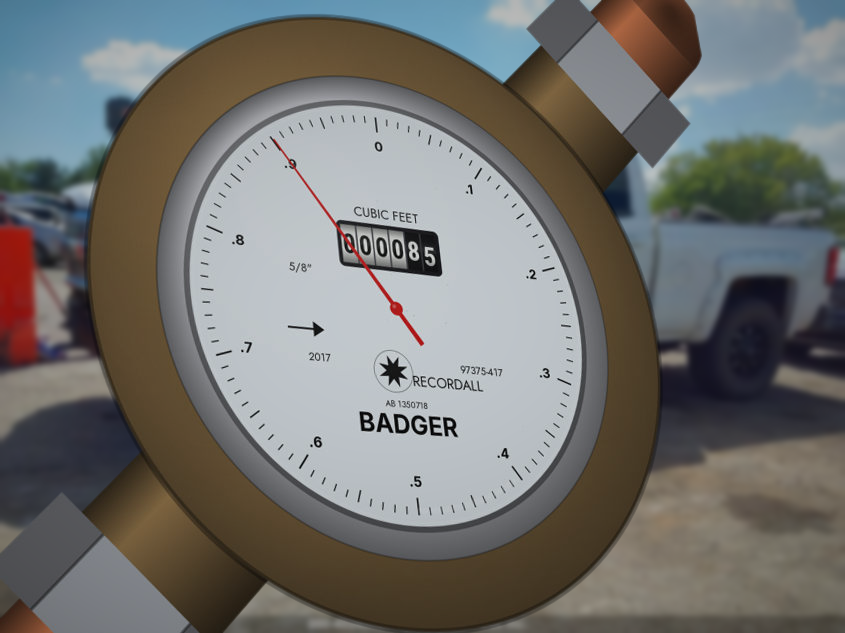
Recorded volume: 84.90,ft³
